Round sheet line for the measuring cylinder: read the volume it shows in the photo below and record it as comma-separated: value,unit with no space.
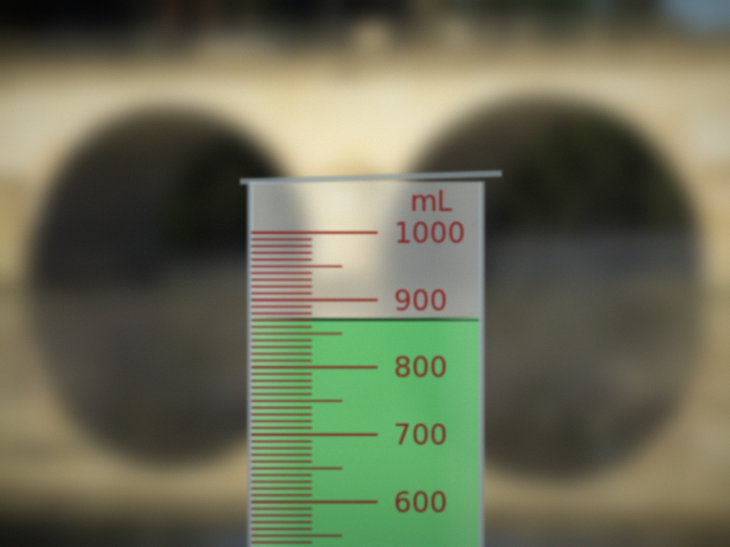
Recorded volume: 870,mL
